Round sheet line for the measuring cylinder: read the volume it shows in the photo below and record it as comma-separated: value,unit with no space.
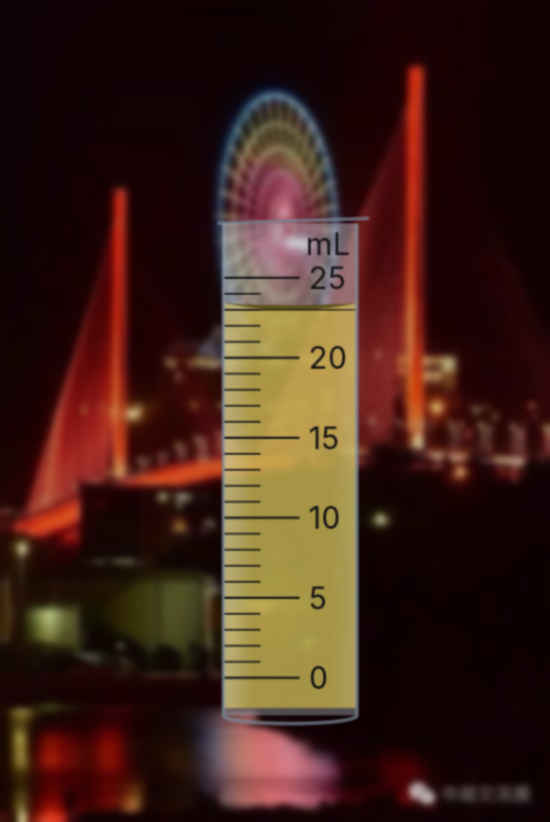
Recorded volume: 23,mL
